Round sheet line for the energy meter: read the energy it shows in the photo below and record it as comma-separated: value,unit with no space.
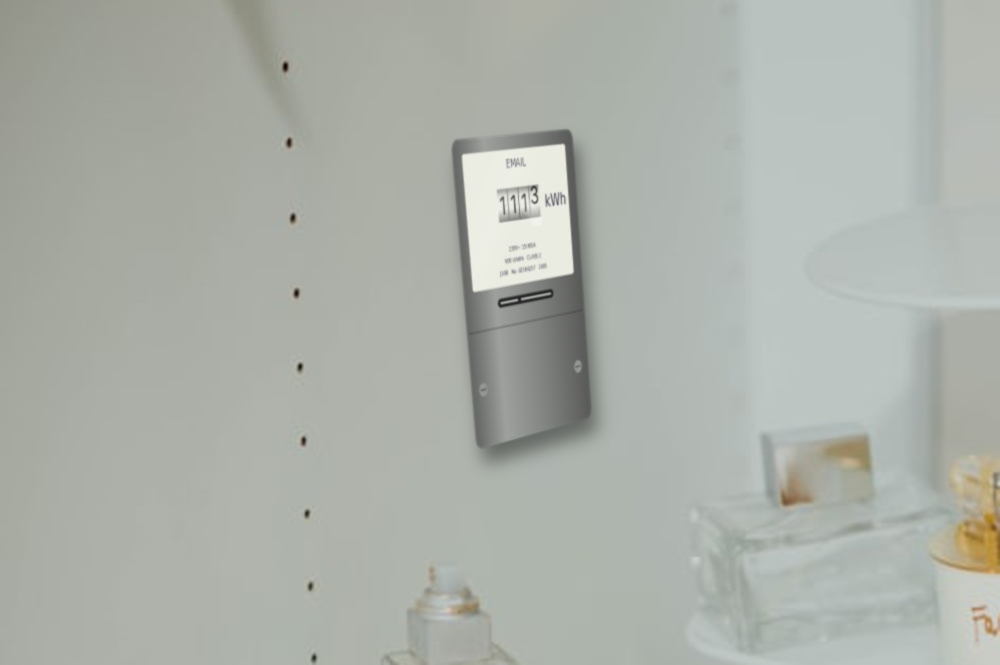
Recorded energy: 1113,kWh
